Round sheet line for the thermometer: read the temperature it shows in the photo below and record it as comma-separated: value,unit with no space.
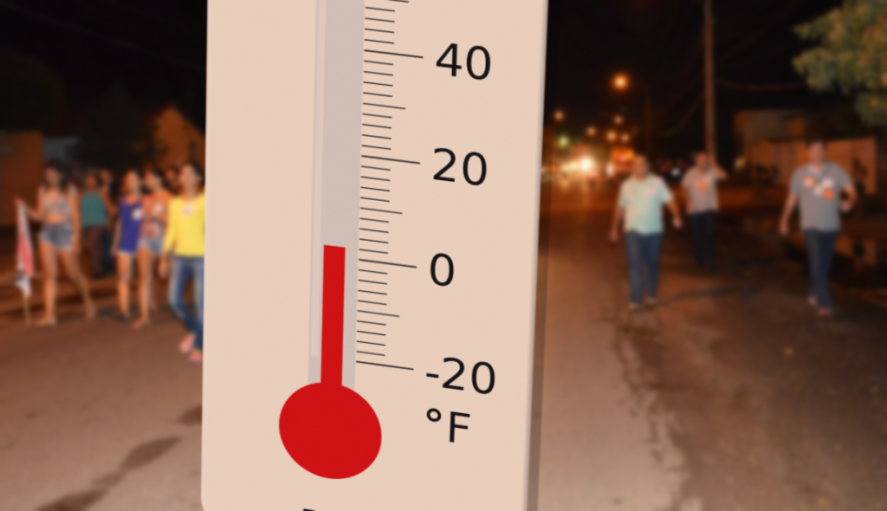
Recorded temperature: 2,°F
